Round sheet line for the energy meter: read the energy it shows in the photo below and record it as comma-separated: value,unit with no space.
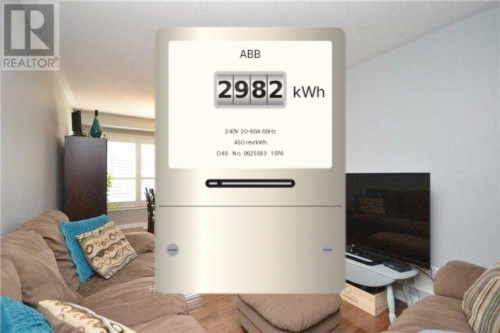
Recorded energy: 2982,kWh
